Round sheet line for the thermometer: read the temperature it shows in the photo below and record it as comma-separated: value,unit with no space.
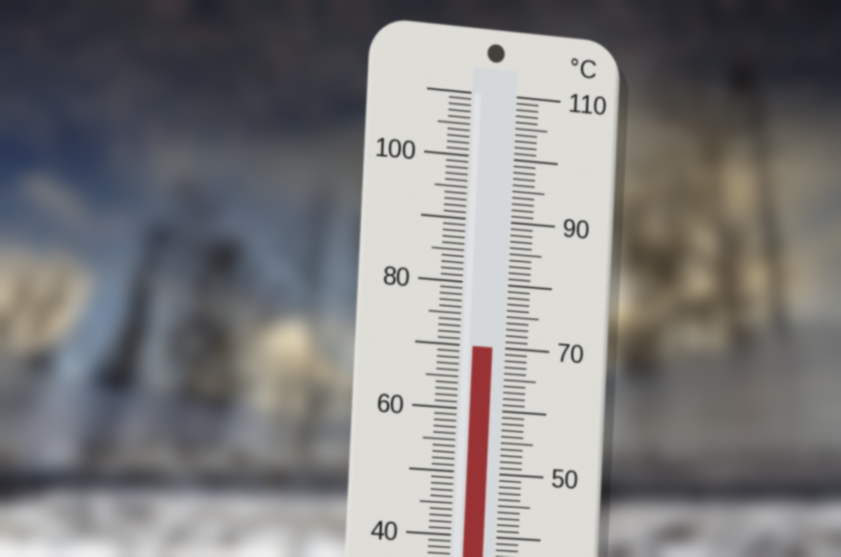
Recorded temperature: 70,°C
